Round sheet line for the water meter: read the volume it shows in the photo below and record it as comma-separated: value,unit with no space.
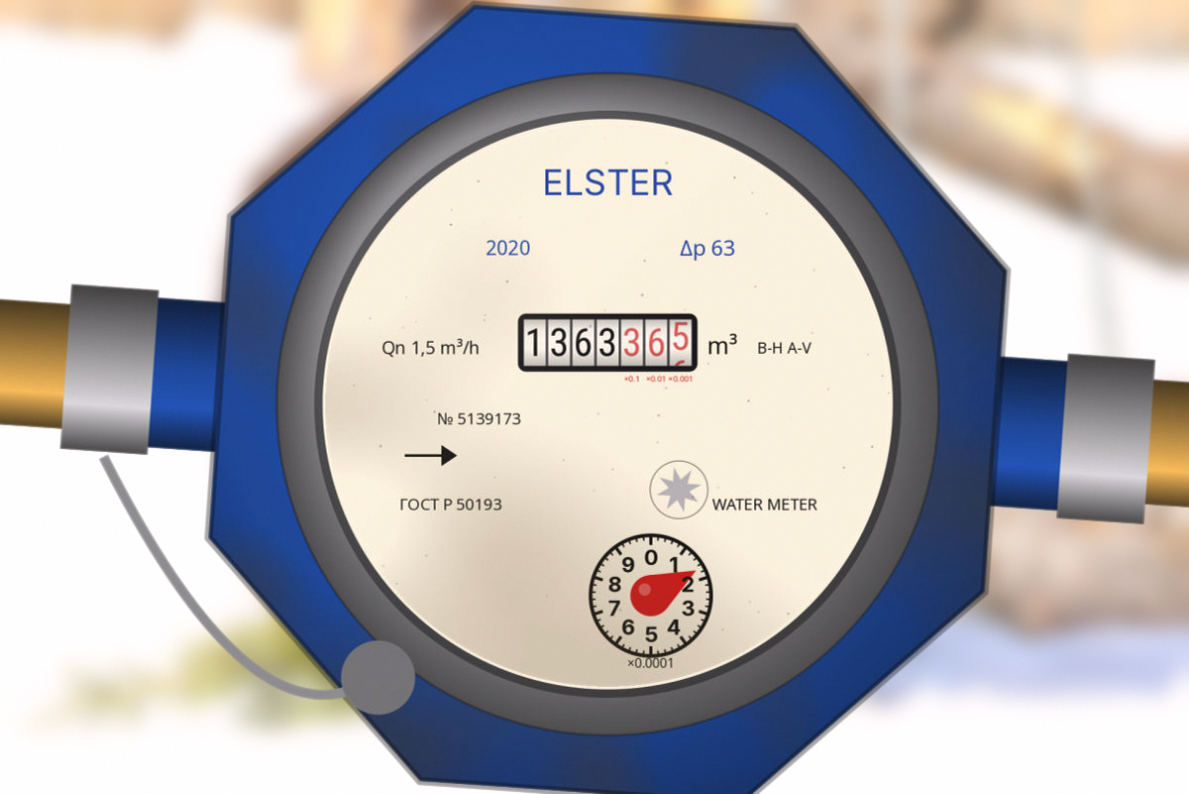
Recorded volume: 1363.3651,m³
